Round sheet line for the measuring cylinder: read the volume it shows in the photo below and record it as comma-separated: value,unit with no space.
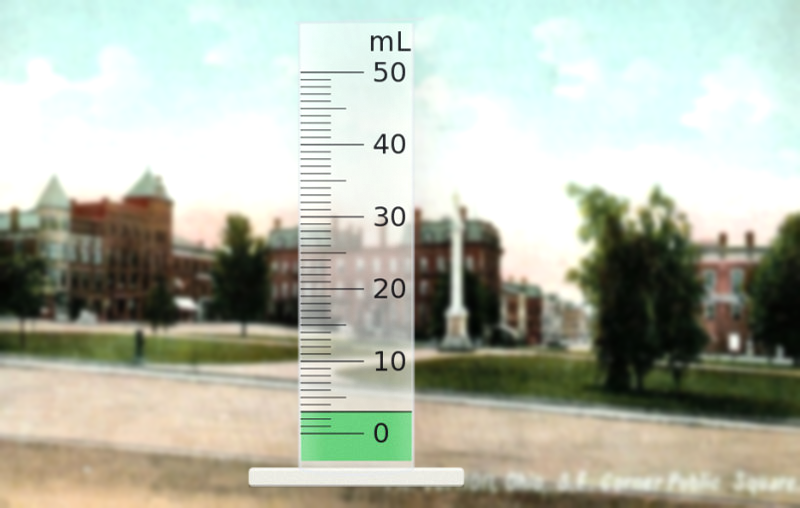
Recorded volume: 3,mL
